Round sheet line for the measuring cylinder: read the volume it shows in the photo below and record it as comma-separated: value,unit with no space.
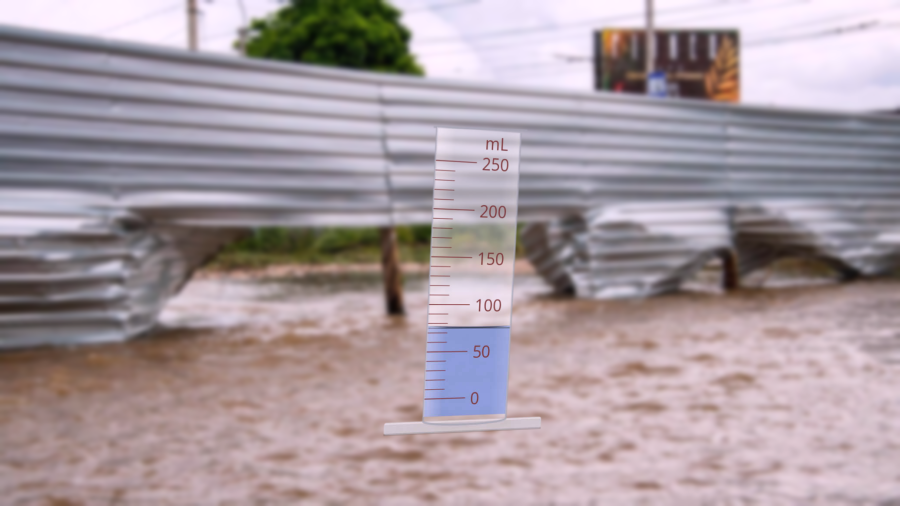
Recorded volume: 75,mL
